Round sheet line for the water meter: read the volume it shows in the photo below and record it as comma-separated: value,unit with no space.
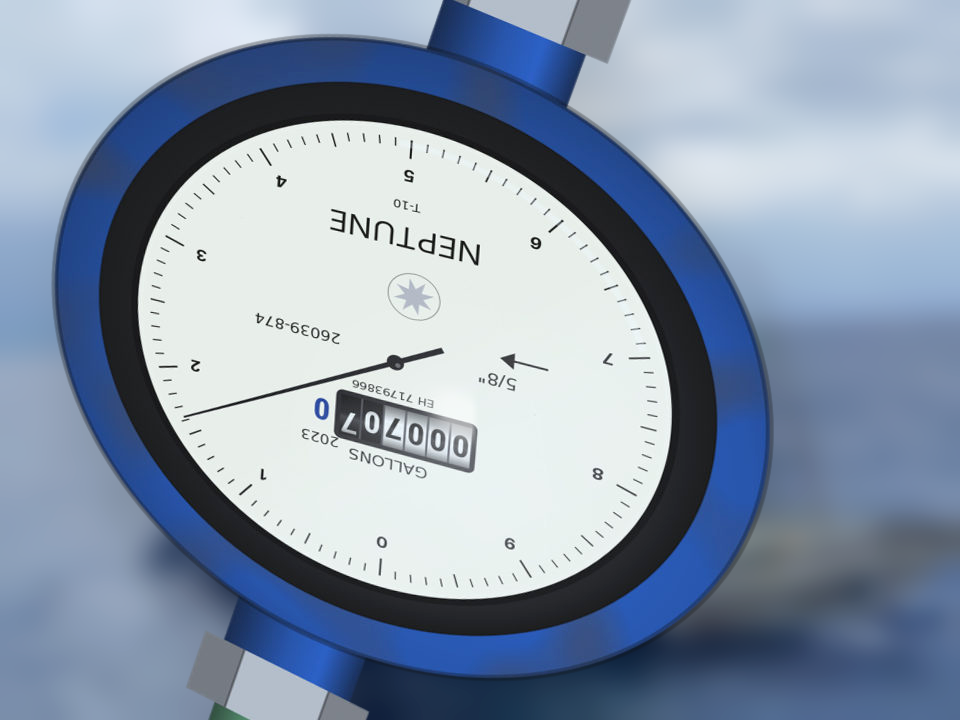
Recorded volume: 7071.6,gal
